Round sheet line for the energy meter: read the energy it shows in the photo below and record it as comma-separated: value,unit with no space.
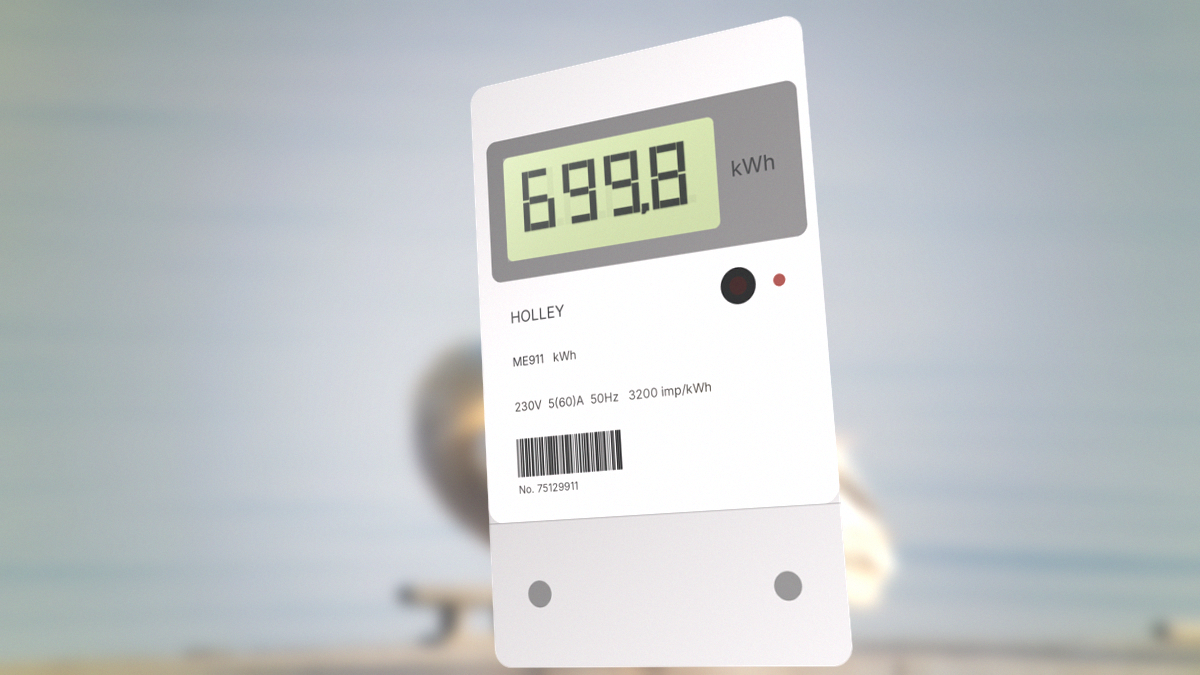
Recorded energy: 699.8,kWh
